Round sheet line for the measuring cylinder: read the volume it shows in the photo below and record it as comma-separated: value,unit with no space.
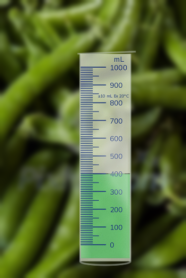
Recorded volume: 400,mL
